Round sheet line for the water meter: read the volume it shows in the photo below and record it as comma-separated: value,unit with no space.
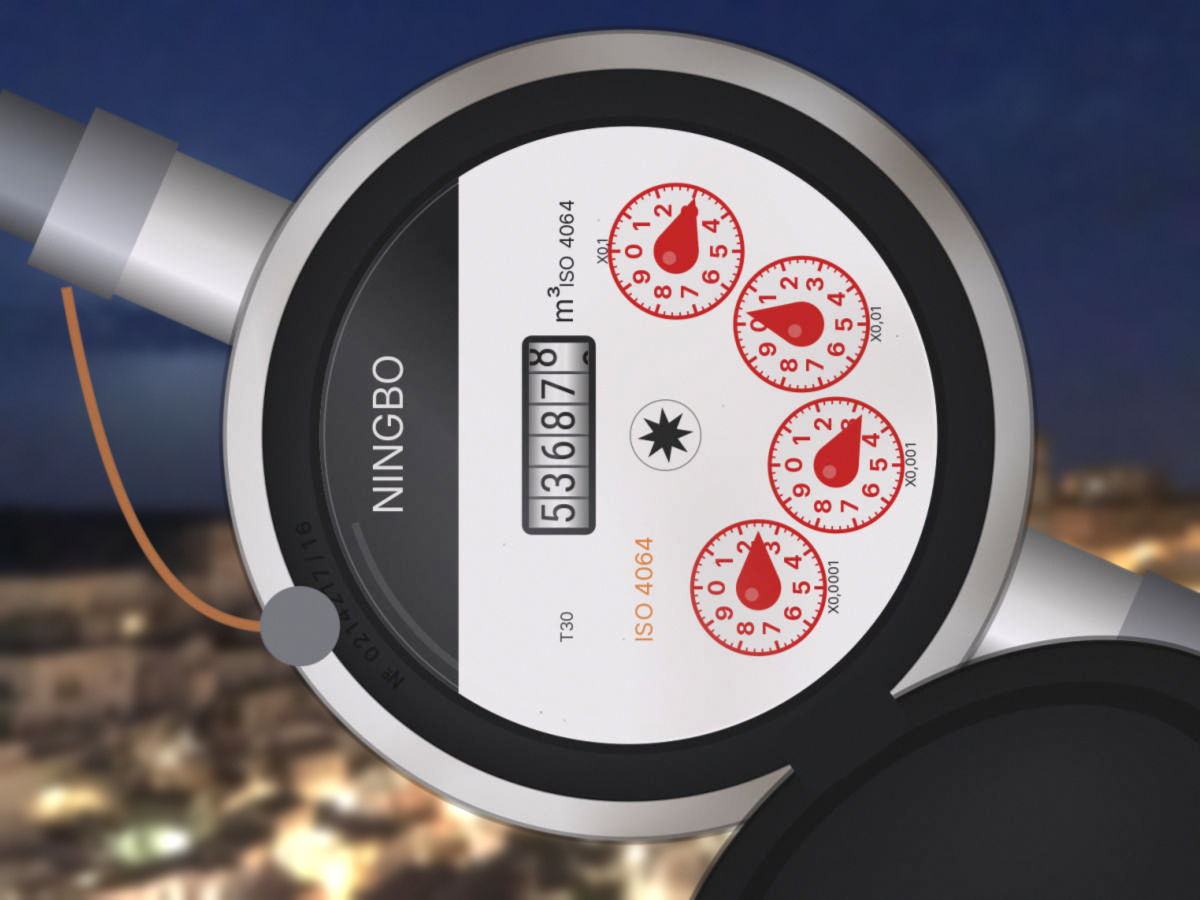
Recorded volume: 536878.3032,m³
